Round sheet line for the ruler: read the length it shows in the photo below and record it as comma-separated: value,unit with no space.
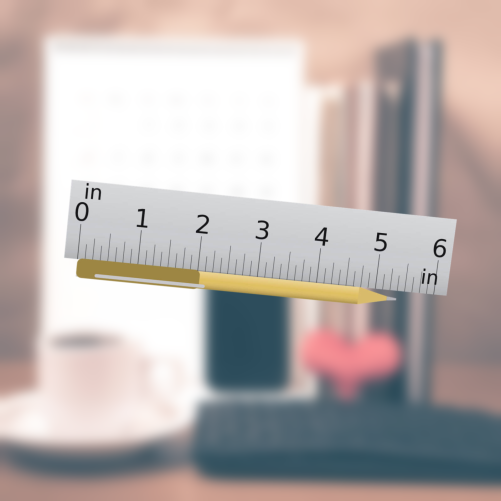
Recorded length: 5.375,in
